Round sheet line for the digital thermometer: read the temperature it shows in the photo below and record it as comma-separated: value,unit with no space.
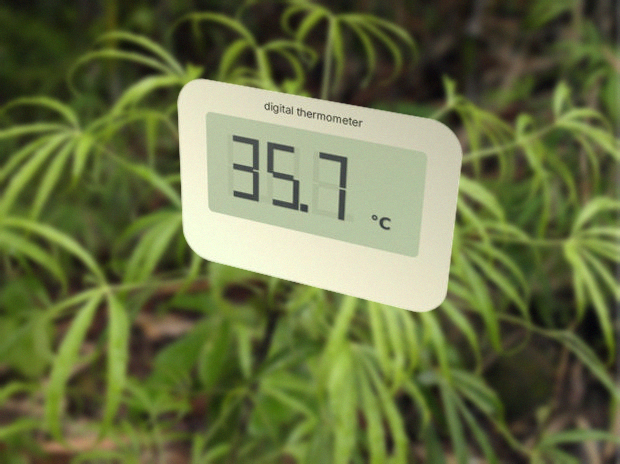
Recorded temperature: 35.7,°C
